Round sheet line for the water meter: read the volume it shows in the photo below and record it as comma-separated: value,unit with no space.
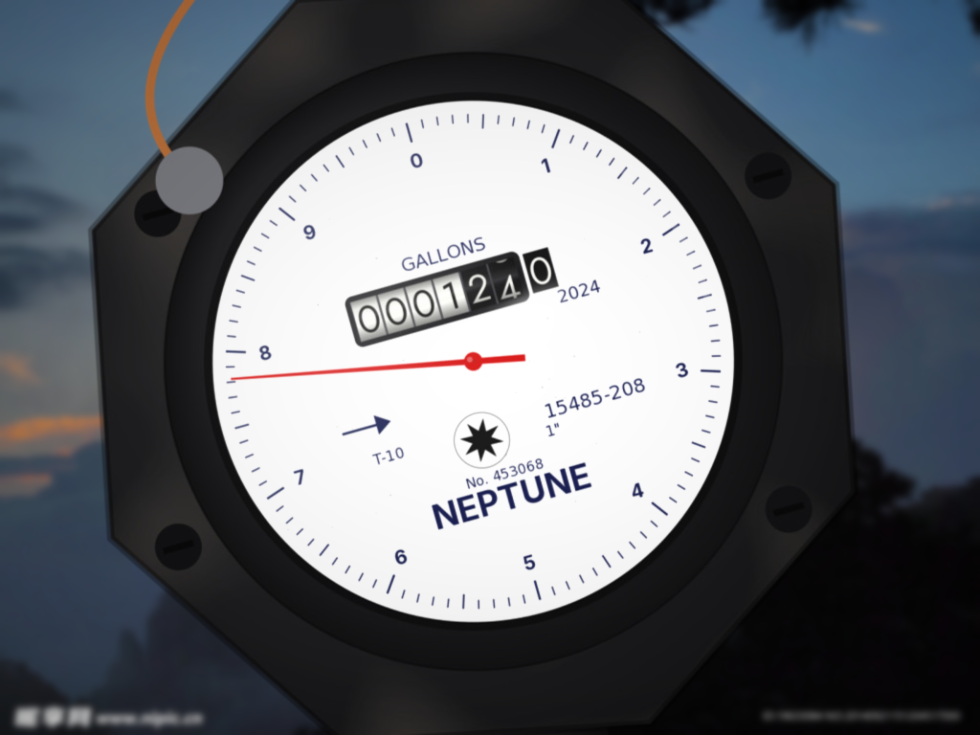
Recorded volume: 1237.8,gal
